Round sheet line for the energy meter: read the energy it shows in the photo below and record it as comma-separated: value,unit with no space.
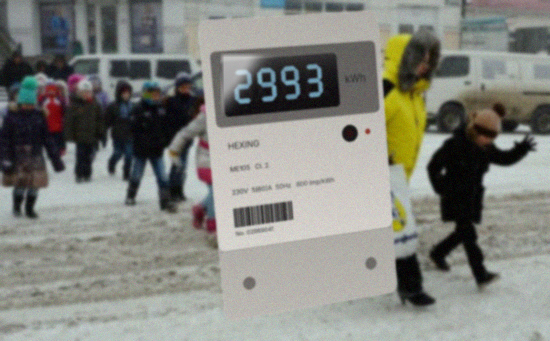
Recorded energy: 2993,kWh
